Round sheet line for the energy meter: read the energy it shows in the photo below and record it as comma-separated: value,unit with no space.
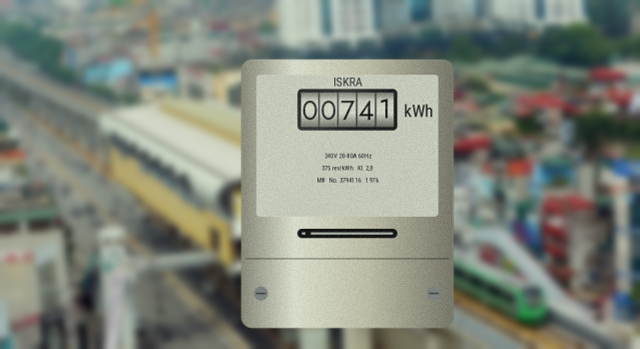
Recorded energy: 741,kWh
